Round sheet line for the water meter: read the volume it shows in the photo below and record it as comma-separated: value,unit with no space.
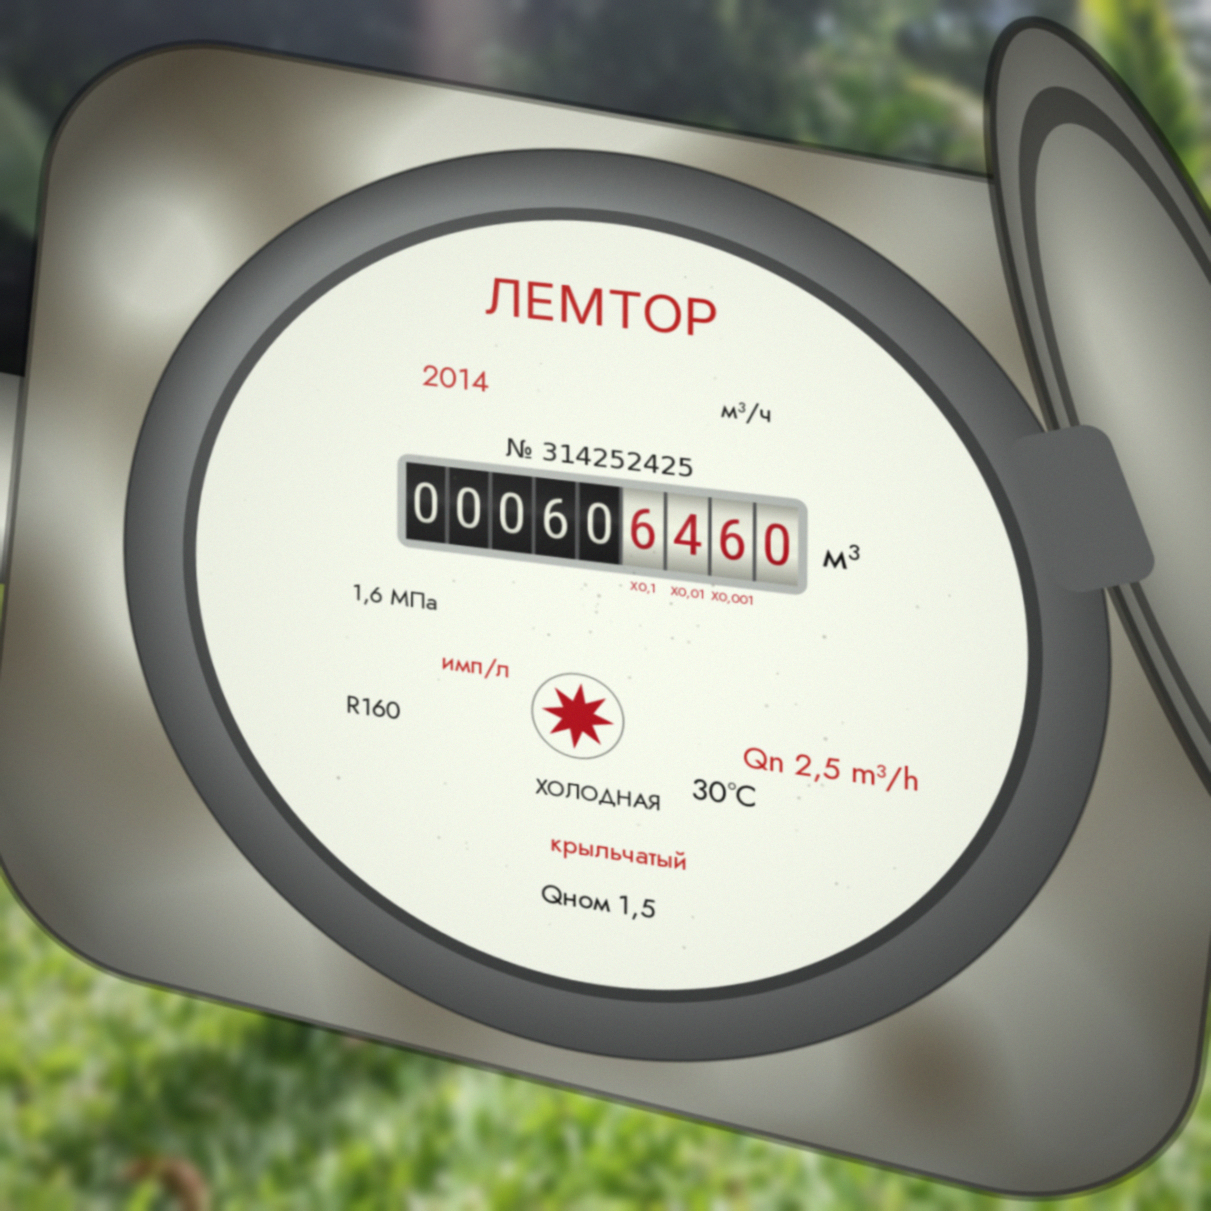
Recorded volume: 60.6460,m³
